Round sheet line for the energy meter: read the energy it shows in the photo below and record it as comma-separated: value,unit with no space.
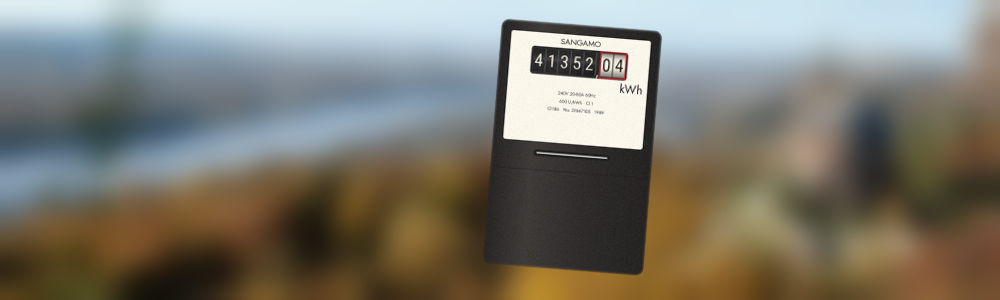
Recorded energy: 41352.04,kWh
